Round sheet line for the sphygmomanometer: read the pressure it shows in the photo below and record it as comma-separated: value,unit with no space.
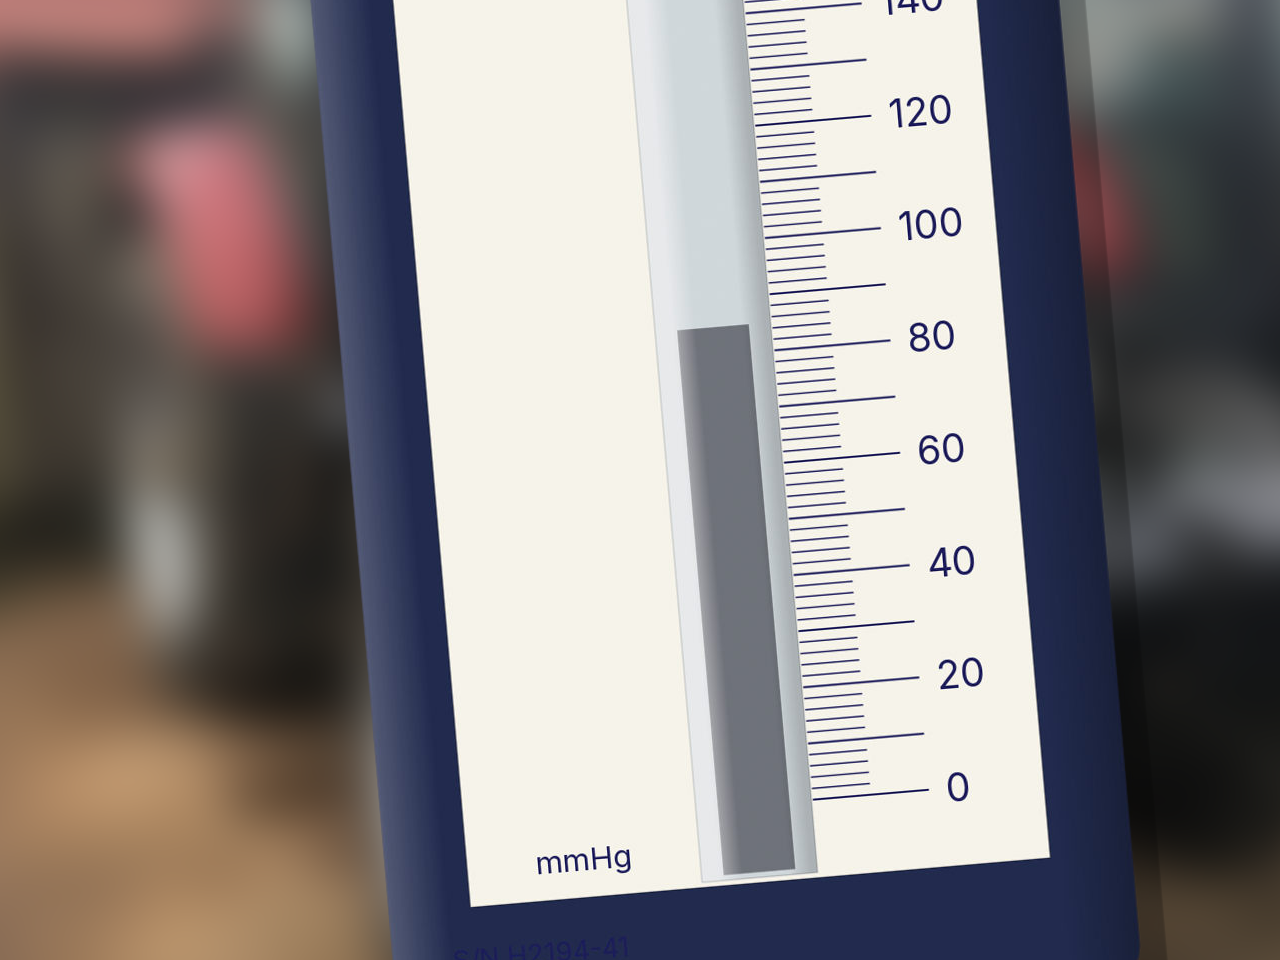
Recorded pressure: 85,mmHg
